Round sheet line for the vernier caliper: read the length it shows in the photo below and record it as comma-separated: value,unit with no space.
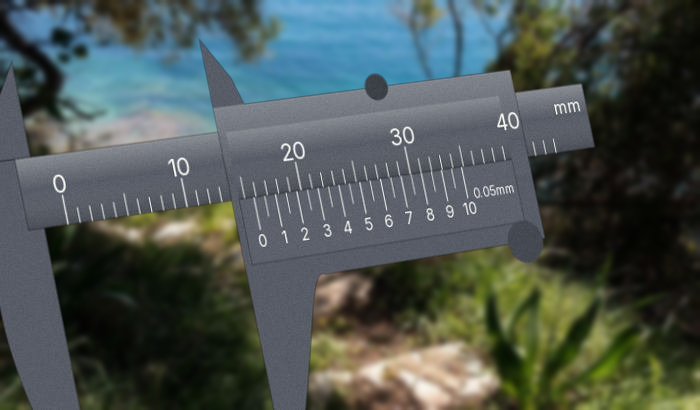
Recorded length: 15.8,mm
